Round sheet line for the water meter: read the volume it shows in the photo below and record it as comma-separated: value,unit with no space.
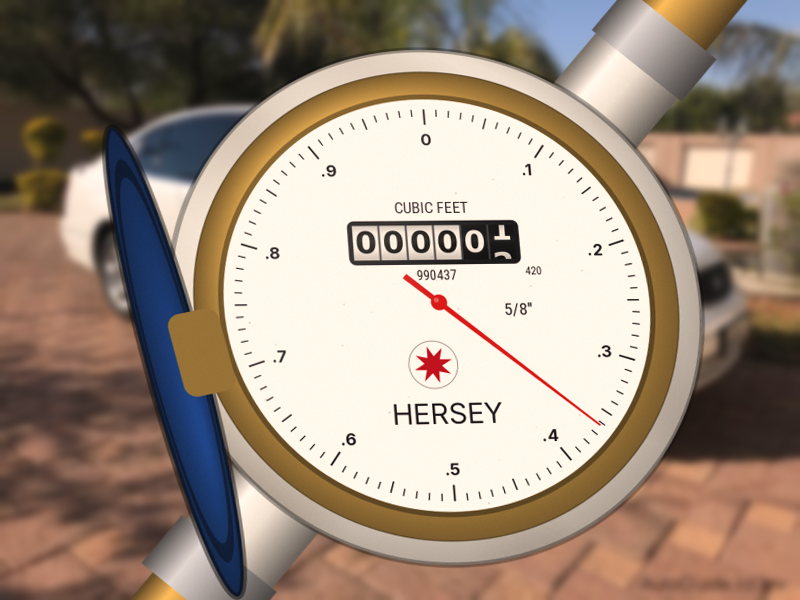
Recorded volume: 1.36,ft³
